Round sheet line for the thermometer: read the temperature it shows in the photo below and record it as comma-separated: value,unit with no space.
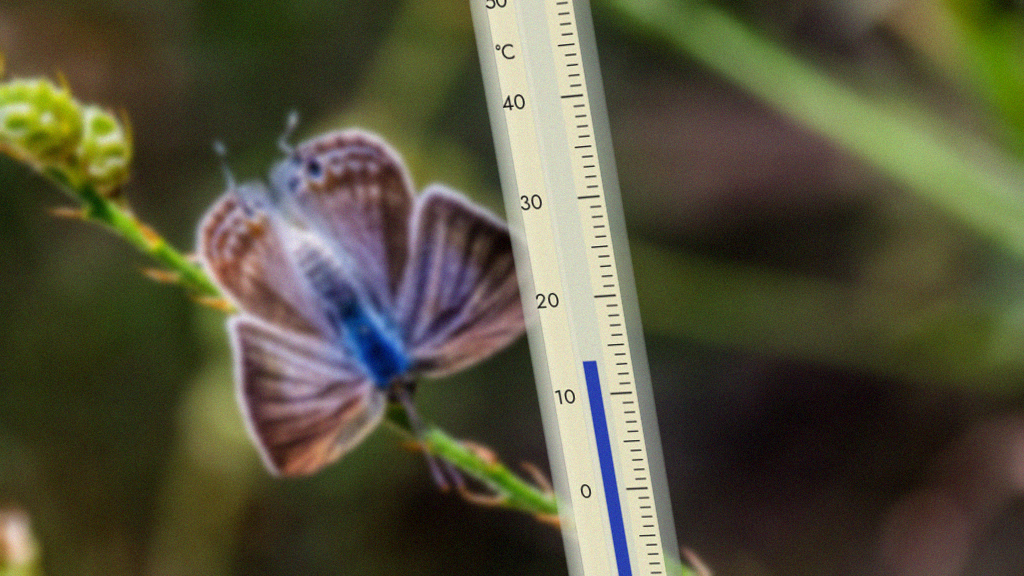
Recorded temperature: 13.5,°C
